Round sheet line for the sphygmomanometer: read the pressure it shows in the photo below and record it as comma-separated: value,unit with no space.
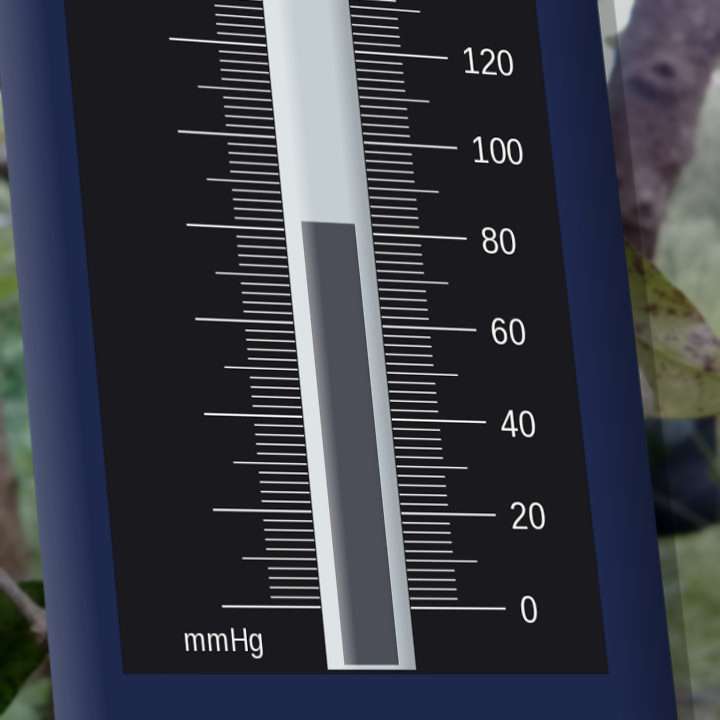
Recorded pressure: 82,mmHg
